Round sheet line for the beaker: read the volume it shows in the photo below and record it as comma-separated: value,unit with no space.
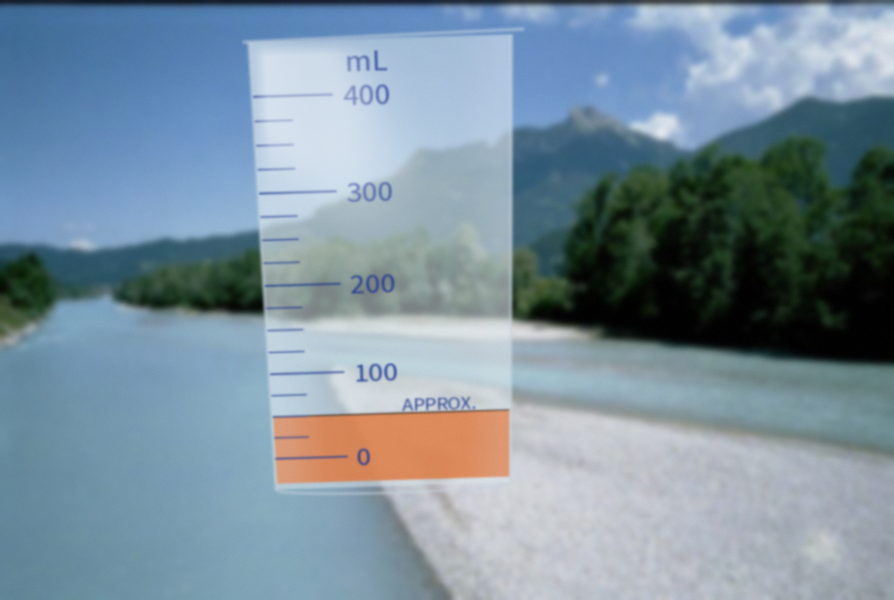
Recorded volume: 50,mL
